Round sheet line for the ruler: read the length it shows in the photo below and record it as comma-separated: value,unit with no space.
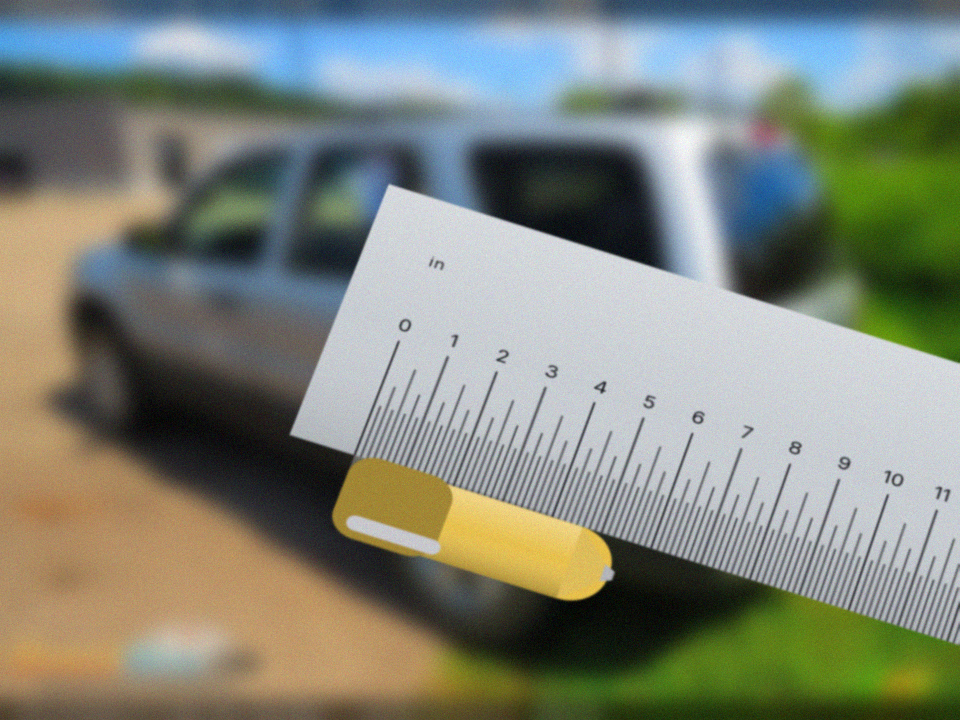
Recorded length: 5.5,in
